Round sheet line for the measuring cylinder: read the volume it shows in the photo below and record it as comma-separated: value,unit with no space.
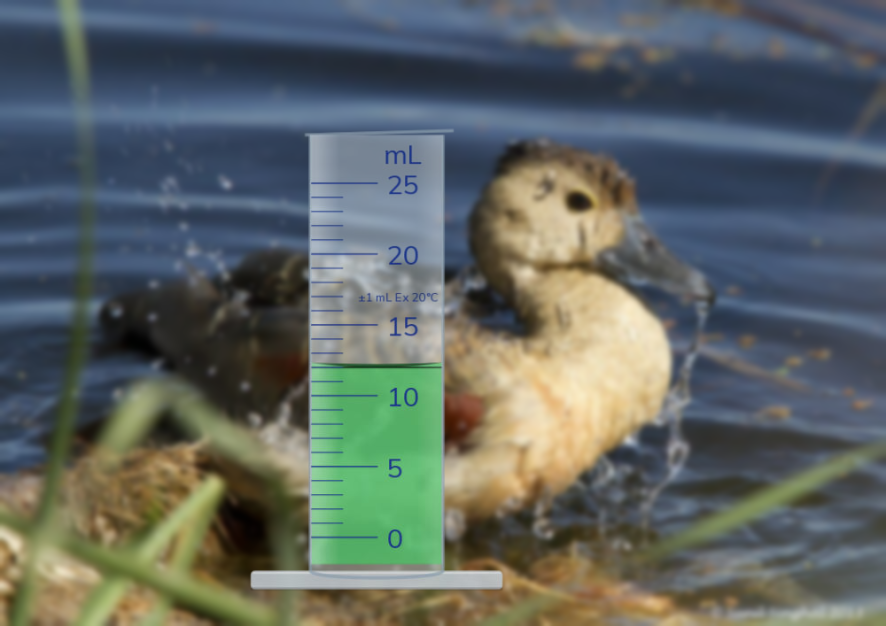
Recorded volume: 12,mL
